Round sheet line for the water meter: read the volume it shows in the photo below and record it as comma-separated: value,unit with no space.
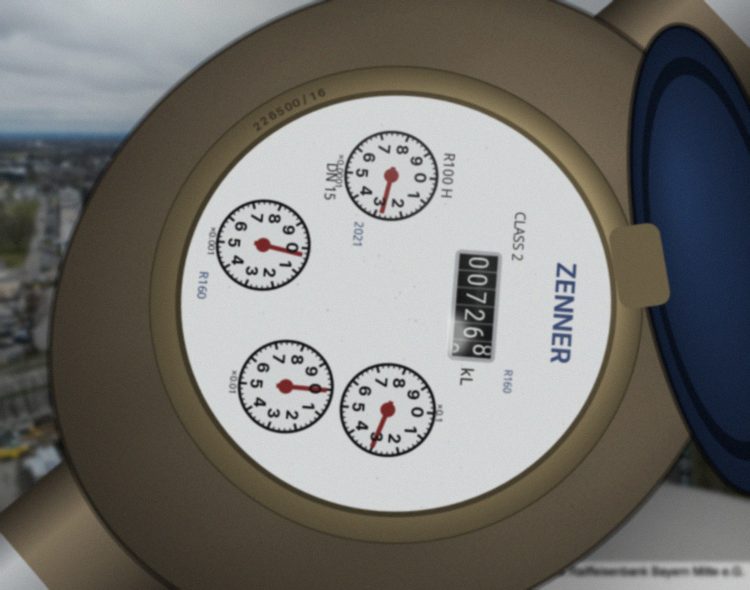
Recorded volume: 7268.3002,kL
